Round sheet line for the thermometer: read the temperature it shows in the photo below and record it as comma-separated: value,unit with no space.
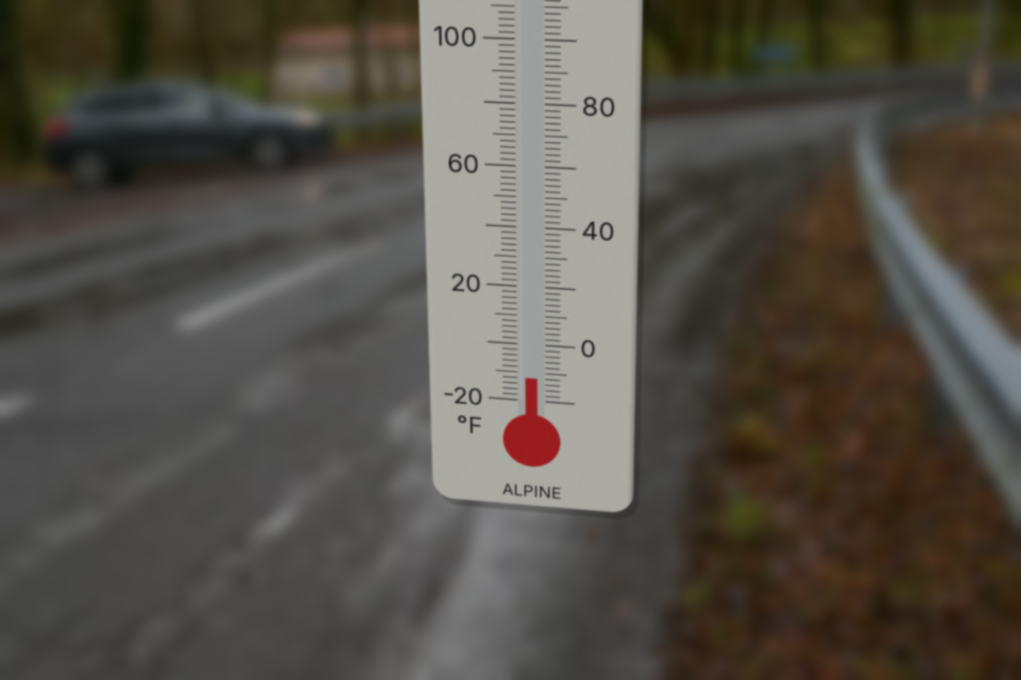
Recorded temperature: -12,°F
